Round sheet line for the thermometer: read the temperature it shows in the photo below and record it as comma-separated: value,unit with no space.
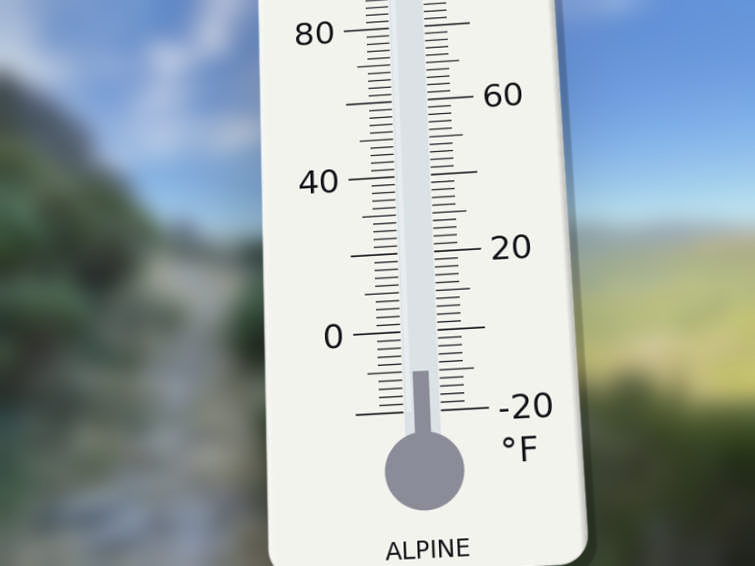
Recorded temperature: -10,°F
